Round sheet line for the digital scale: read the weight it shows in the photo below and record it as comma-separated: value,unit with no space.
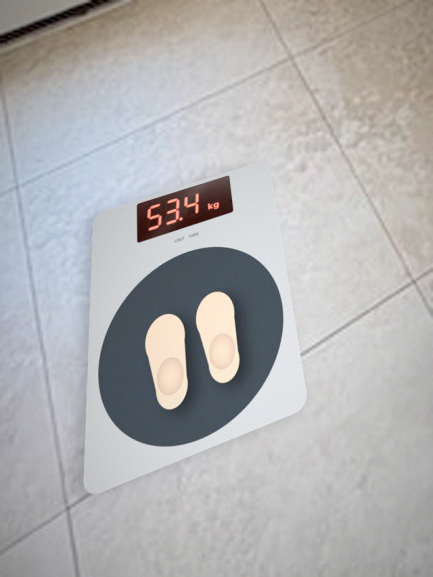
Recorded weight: 53.4,kg
